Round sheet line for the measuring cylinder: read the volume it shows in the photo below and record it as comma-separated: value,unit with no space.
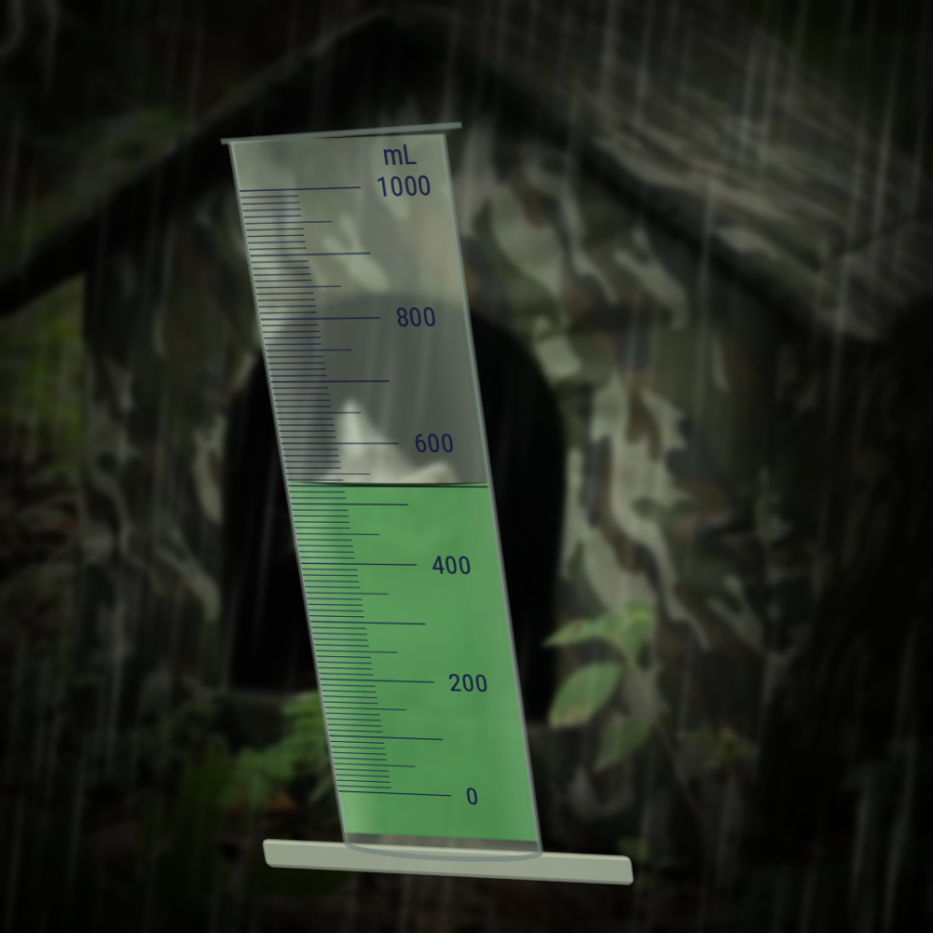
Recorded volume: 530,mL
